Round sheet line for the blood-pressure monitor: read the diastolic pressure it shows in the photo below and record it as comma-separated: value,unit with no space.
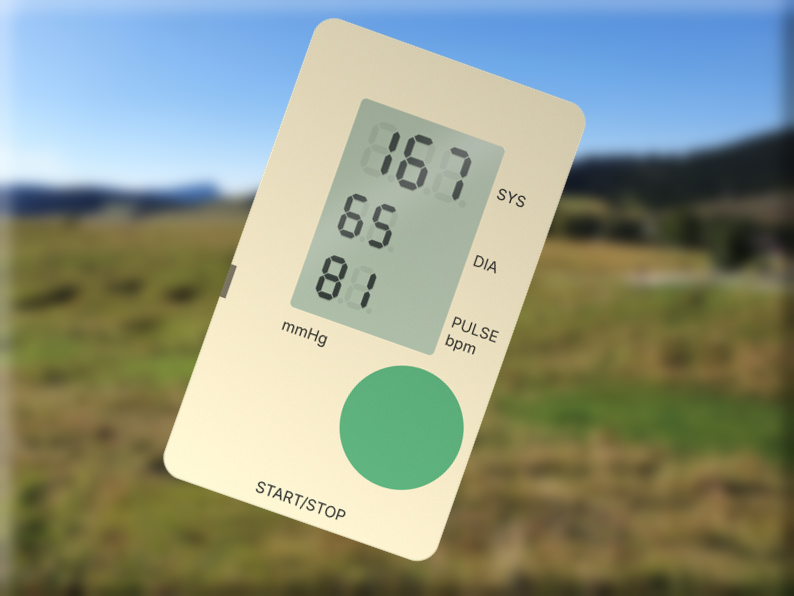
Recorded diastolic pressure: 65,mmHg
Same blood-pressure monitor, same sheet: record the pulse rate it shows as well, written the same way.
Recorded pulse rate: 81,bpm
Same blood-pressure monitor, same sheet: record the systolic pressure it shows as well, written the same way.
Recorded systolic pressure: 167,mmHg
